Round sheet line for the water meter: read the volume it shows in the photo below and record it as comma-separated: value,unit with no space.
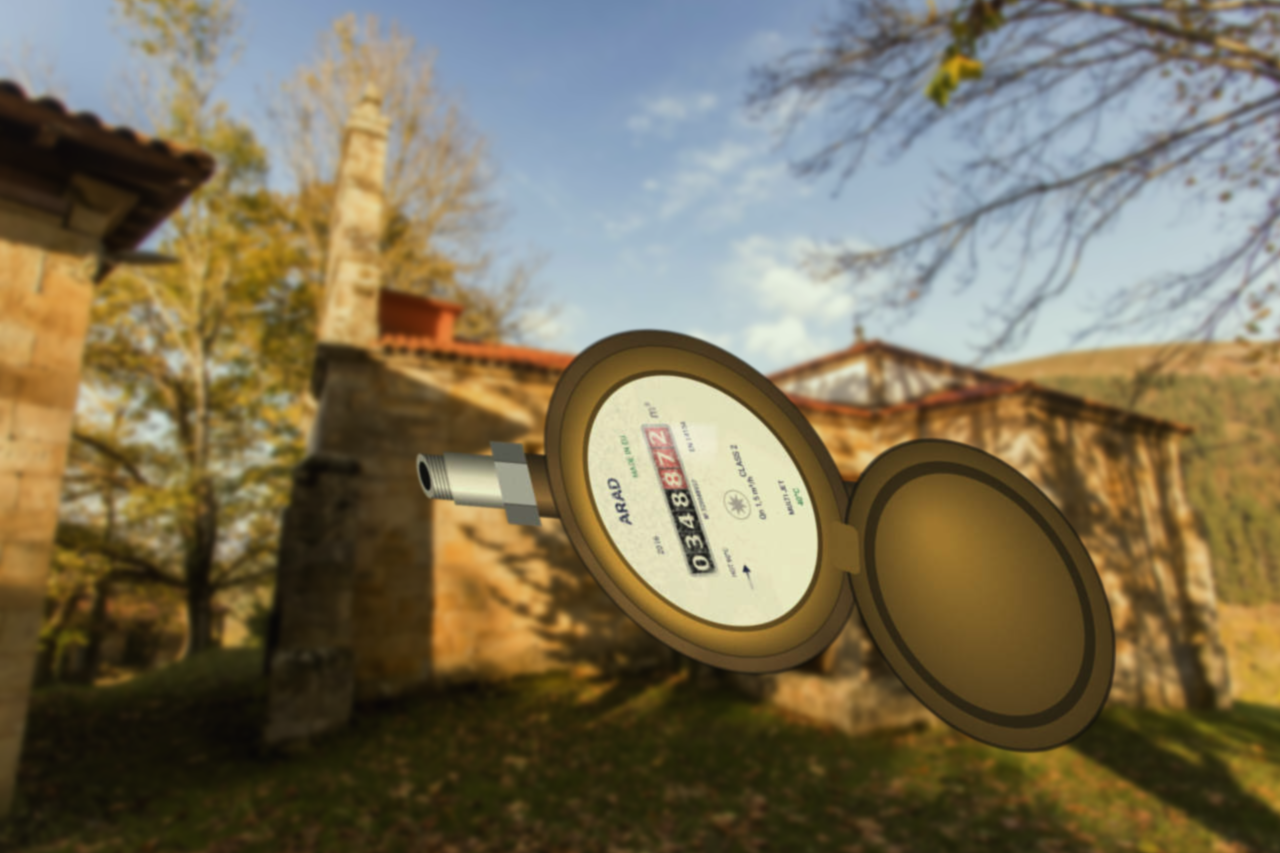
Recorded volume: 348.872,m³
